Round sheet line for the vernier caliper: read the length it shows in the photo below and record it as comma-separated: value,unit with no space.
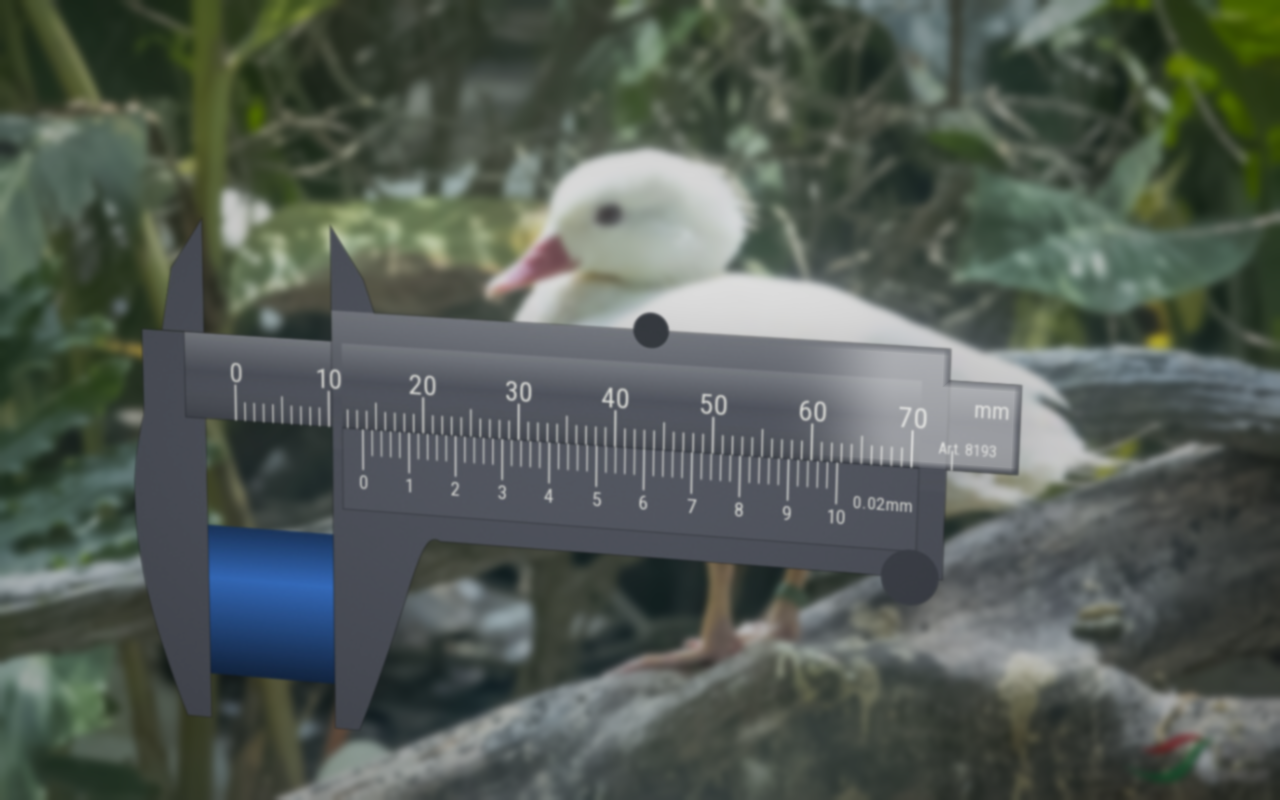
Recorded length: 13.6,mm
